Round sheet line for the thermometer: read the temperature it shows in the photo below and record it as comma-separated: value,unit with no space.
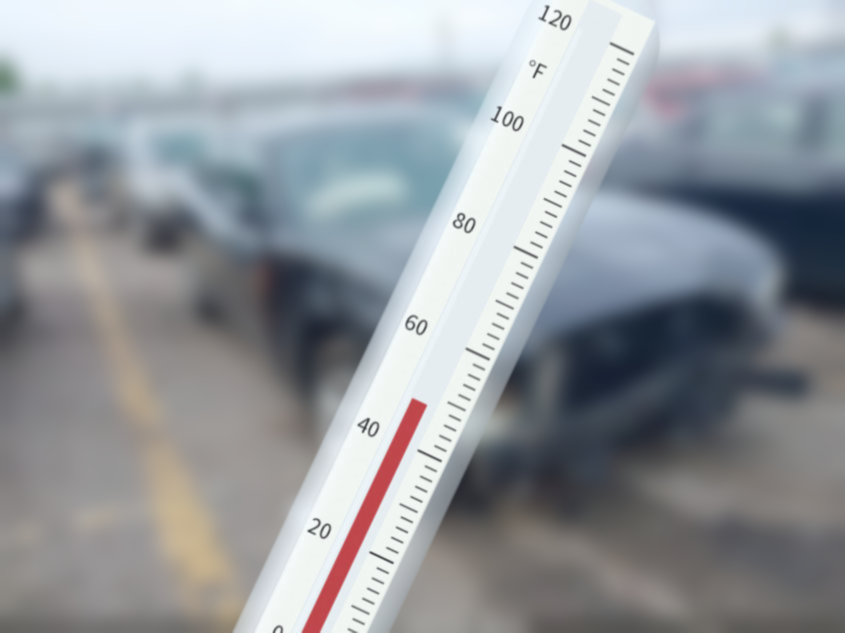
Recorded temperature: 48,°F
